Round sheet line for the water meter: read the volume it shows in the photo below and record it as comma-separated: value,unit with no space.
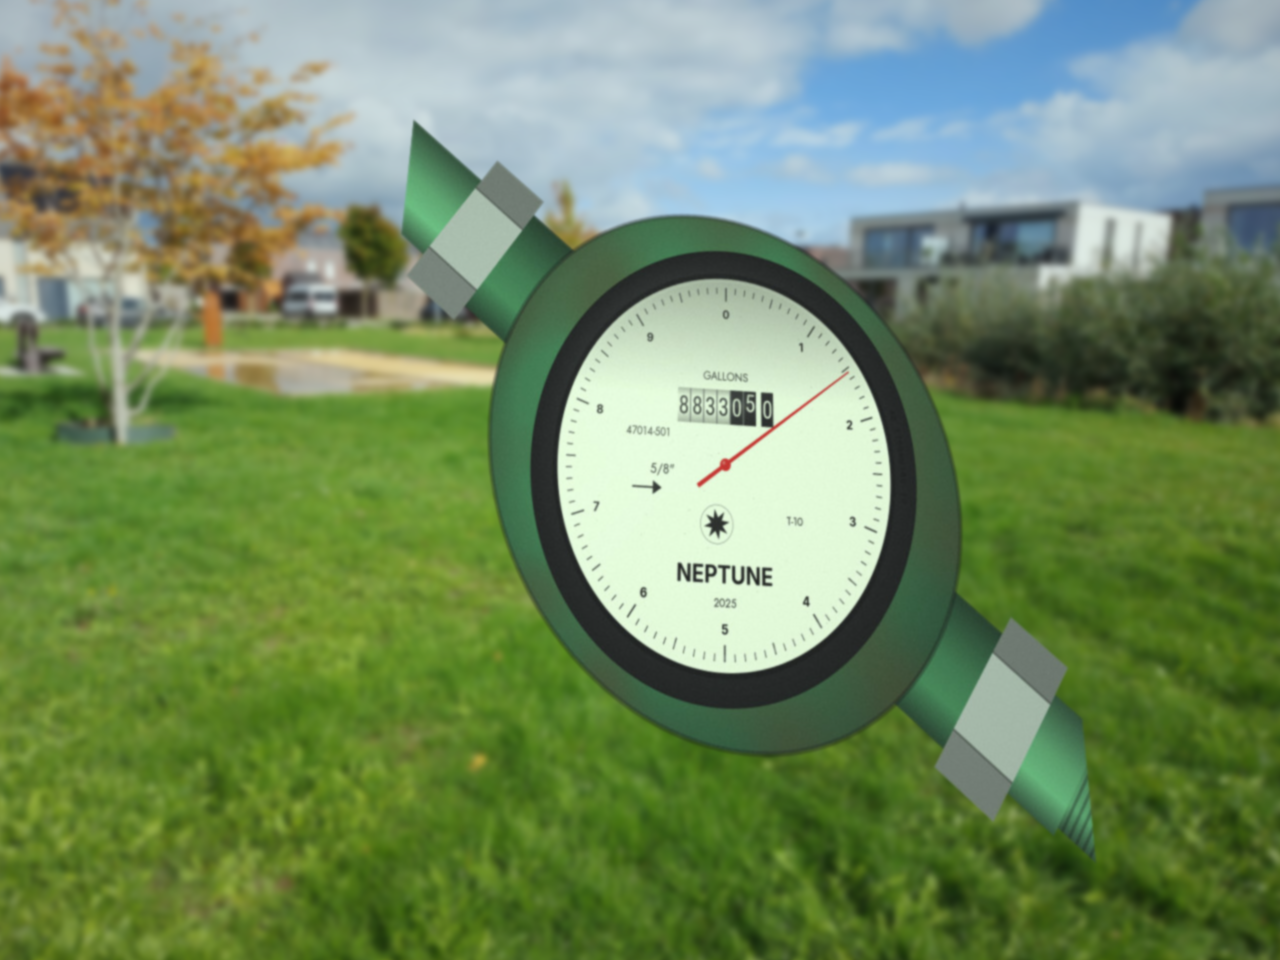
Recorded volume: 8833051.5,gal
